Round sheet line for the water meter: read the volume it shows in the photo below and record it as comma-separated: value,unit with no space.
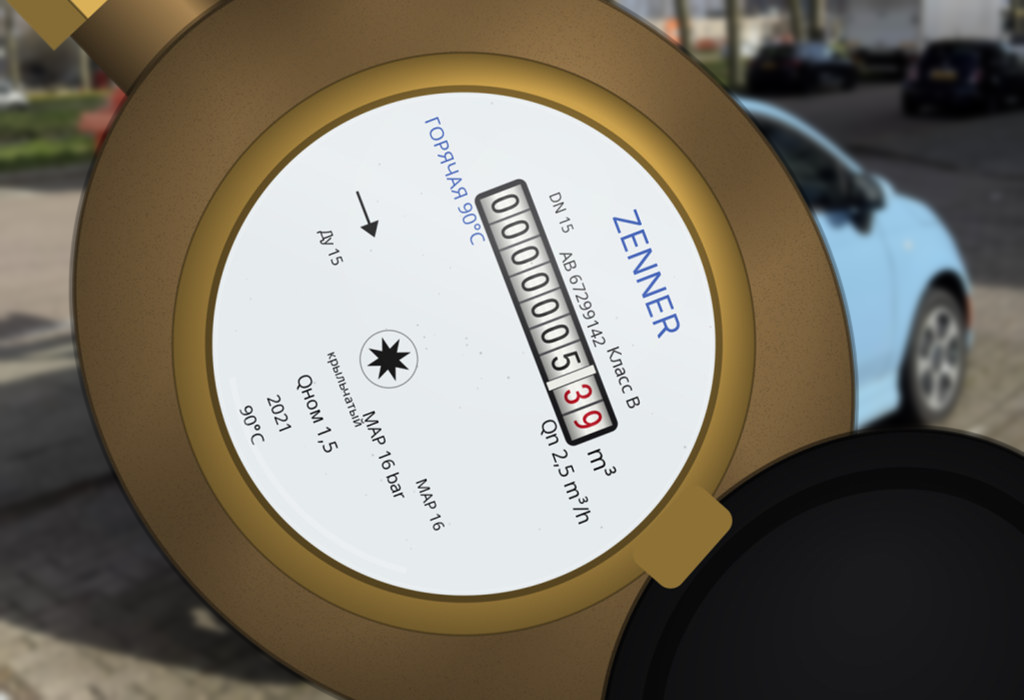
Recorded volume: 5.39,m³
